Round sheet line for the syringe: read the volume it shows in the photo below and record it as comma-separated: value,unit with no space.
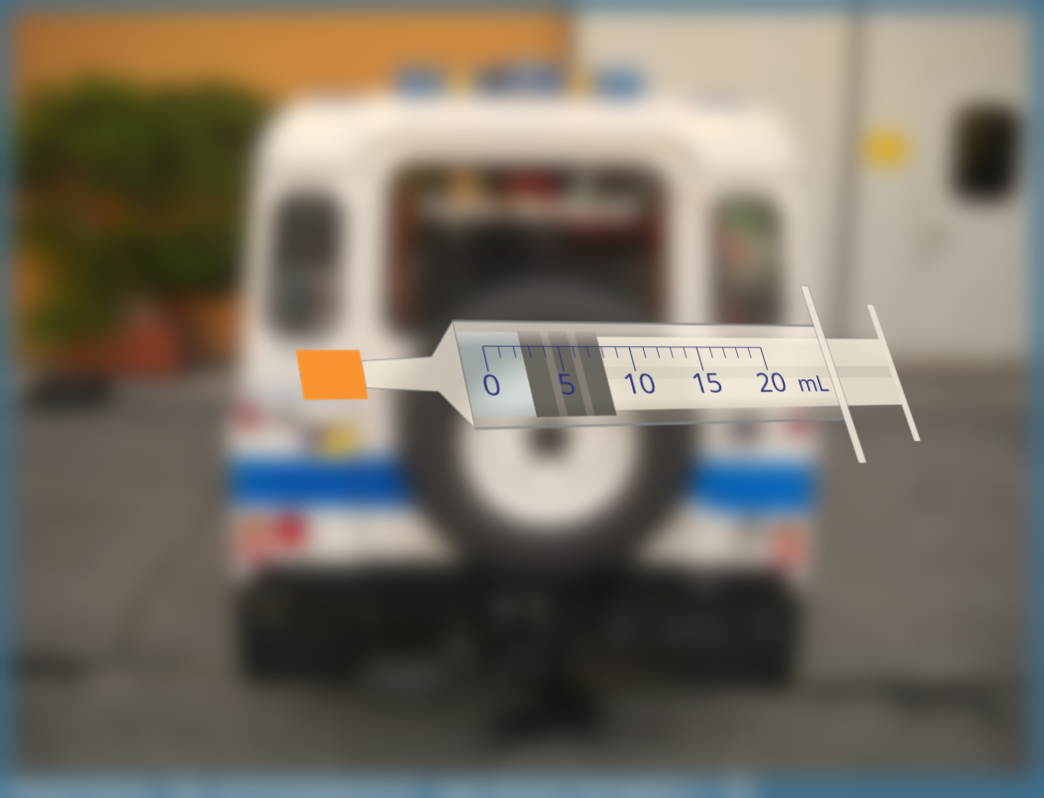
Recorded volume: 2.5,mL
